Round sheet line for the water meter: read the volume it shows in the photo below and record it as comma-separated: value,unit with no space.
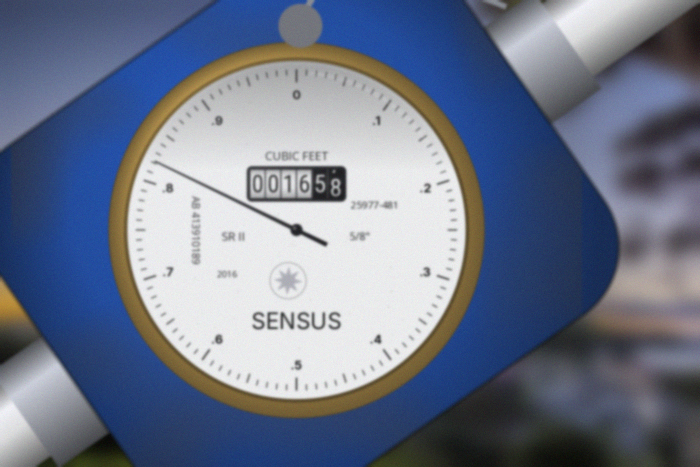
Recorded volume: 1657.82,ft³
